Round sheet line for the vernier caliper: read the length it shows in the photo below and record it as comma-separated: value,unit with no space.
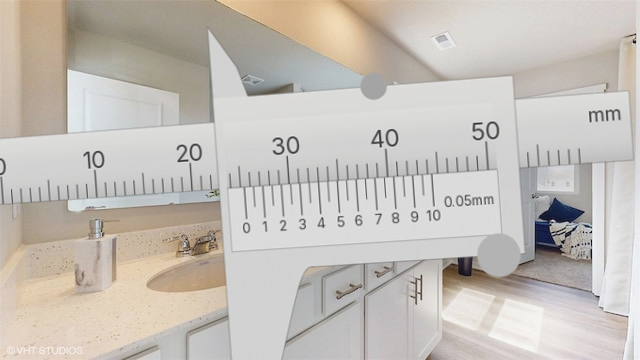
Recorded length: 25.4,mm
